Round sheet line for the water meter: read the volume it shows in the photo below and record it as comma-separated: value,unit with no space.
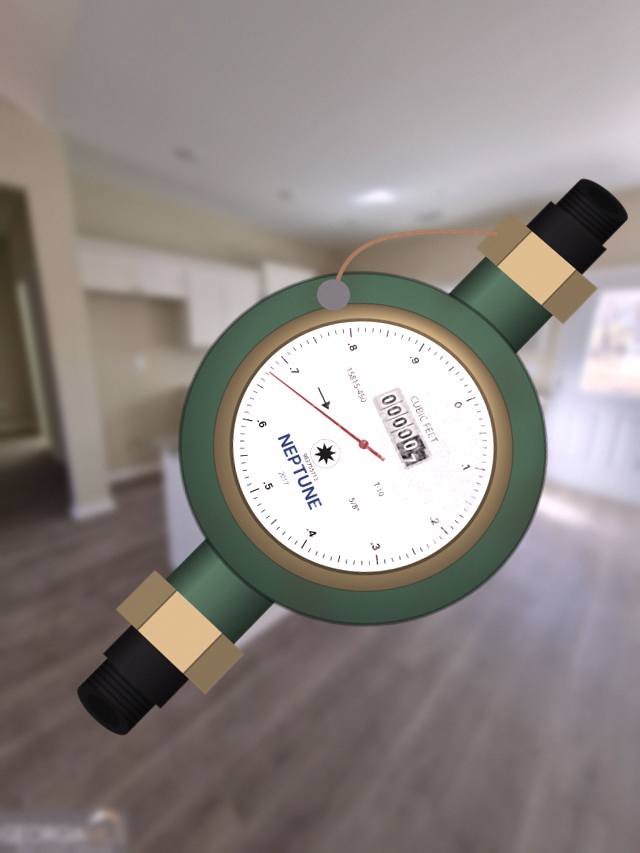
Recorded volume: 6.67,ft³
